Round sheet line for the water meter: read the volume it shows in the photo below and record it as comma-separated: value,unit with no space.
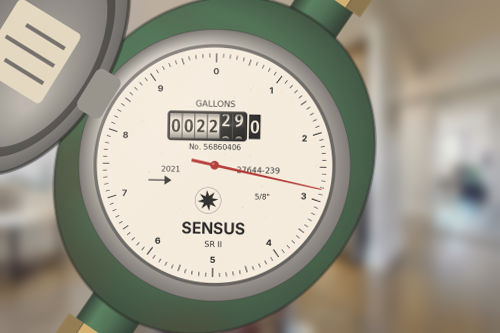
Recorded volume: 22292.8,gal
